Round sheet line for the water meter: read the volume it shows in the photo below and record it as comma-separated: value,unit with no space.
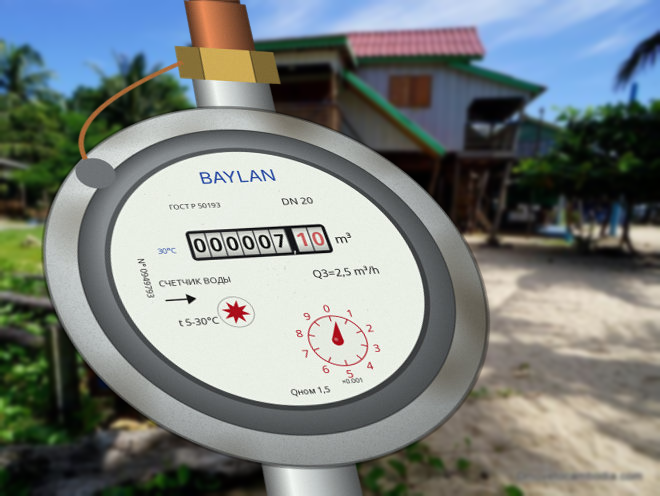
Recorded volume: 7.100,m³
